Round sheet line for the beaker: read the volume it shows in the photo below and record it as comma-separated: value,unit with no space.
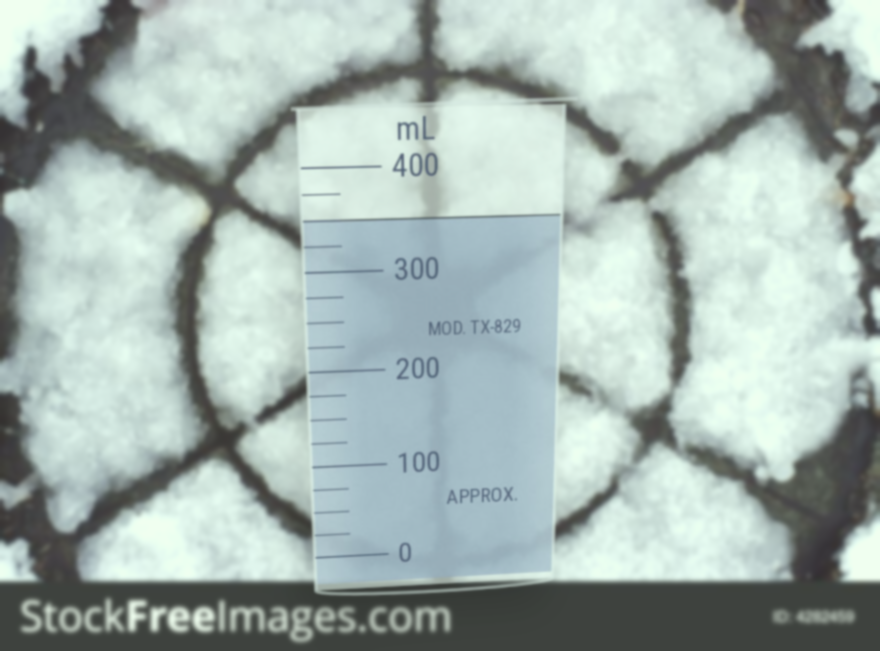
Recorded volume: 350,mL
